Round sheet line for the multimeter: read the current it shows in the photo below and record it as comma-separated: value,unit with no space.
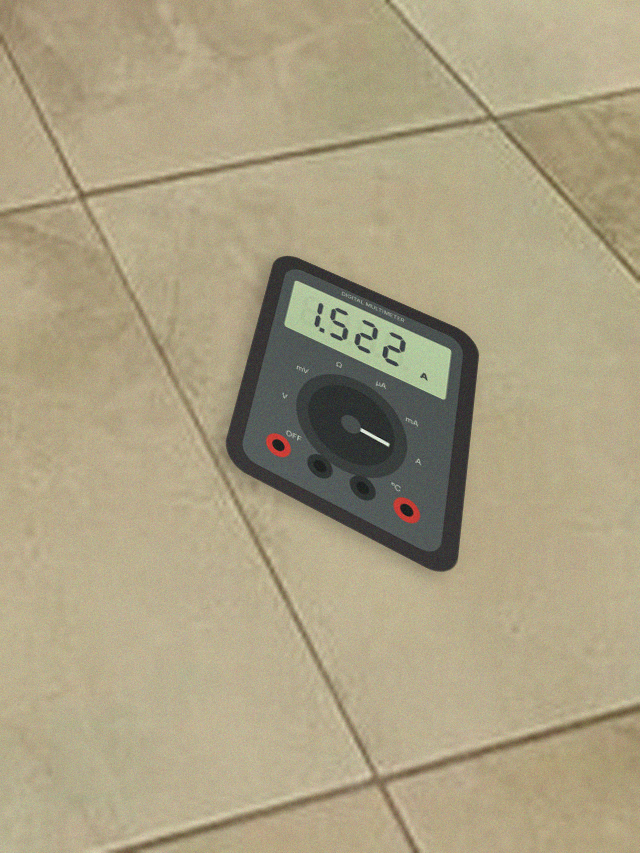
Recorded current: 1.522,A
